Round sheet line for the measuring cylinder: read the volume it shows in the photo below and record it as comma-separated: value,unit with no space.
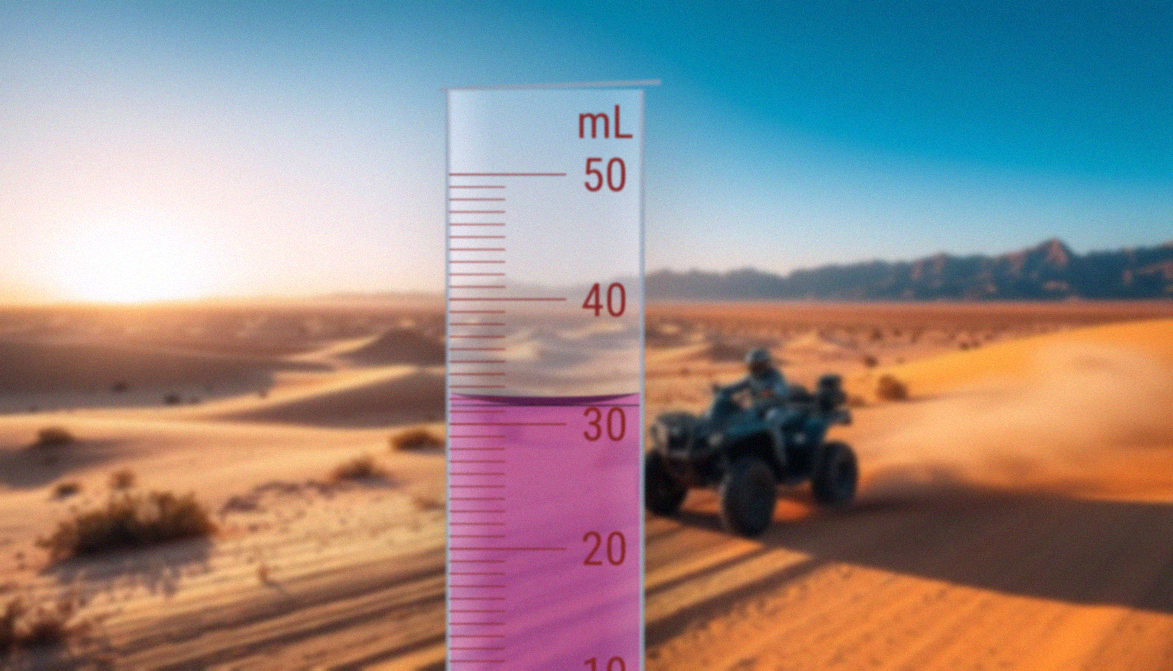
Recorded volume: 31.5,mL
